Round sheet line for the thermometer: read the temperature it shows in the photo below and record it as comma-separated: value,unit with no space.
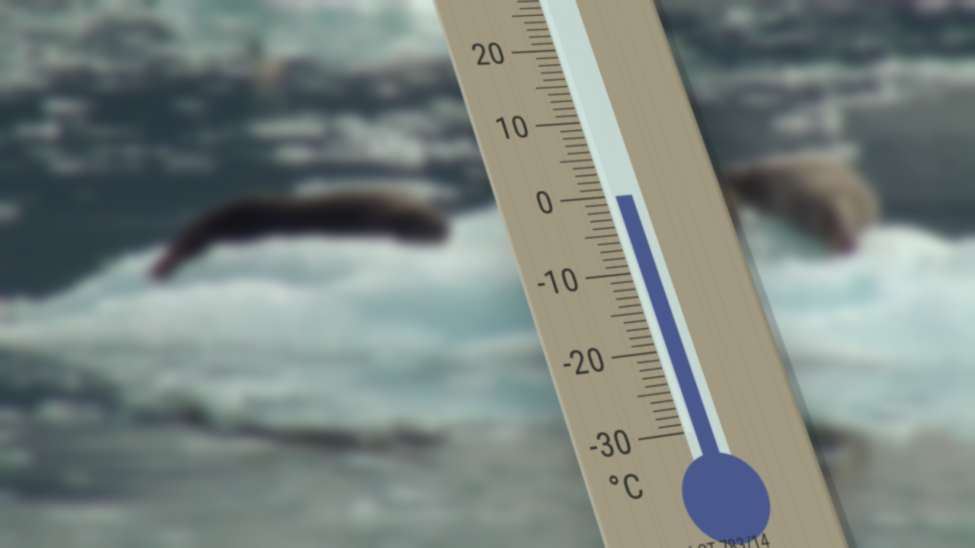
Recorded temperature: 0,°C
